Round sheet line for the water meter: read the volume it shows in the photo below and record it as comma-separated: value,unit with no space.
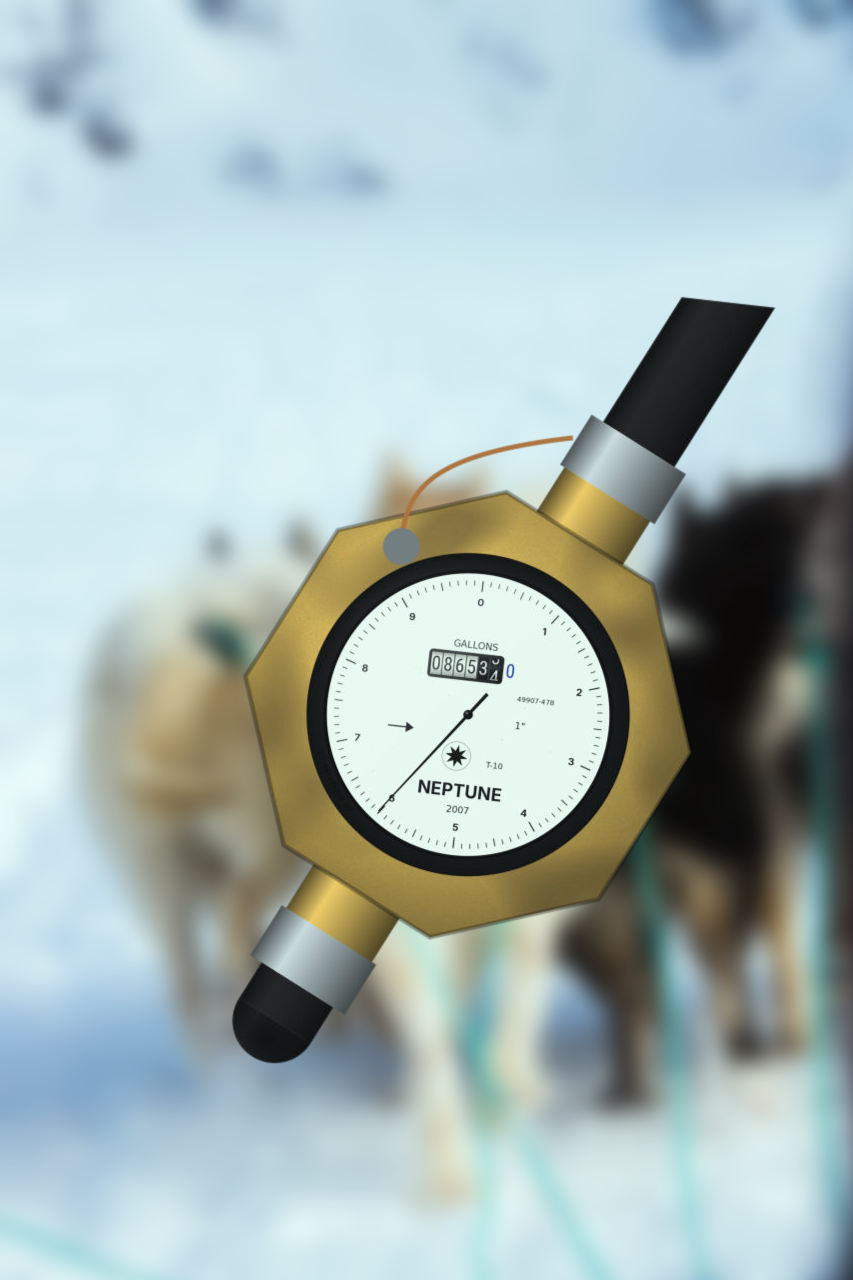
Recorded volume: 865336.0,gal
